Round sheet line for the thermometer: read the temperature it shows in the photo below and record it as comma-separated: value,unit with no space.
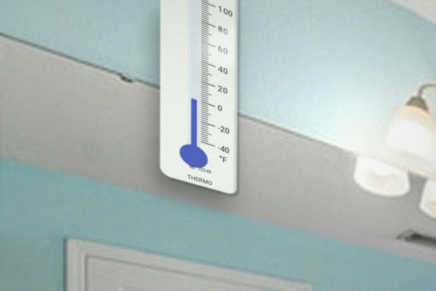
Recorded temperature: 0,°F
